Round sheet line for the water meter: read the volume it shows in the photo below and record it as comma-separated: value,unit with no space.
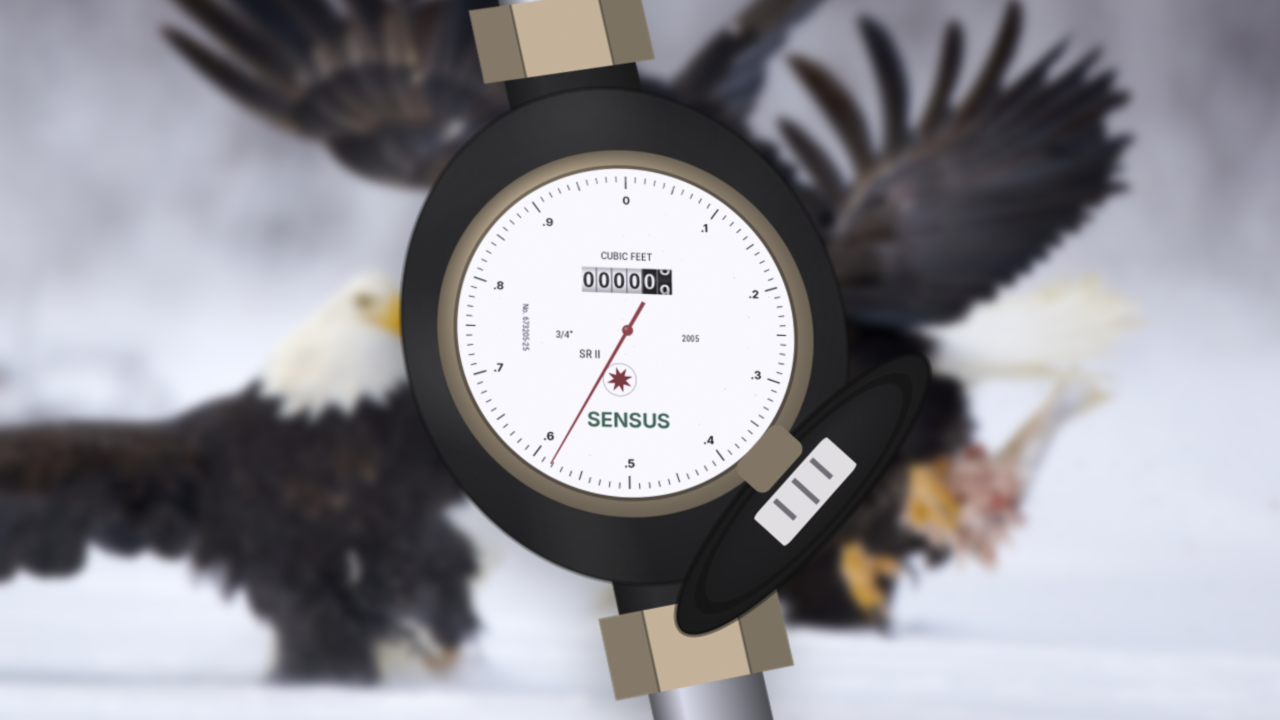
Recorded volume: 8.58,ft³
